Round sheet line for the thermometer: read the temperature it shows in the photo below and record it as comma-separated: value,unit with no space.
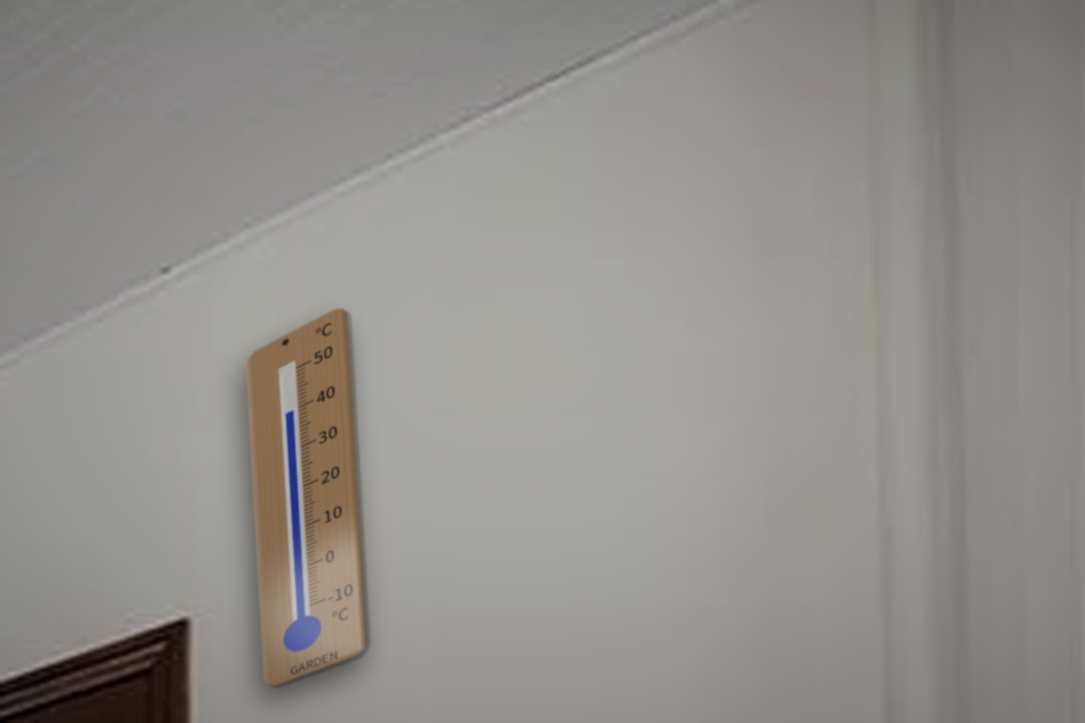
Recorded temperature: 40,°C
